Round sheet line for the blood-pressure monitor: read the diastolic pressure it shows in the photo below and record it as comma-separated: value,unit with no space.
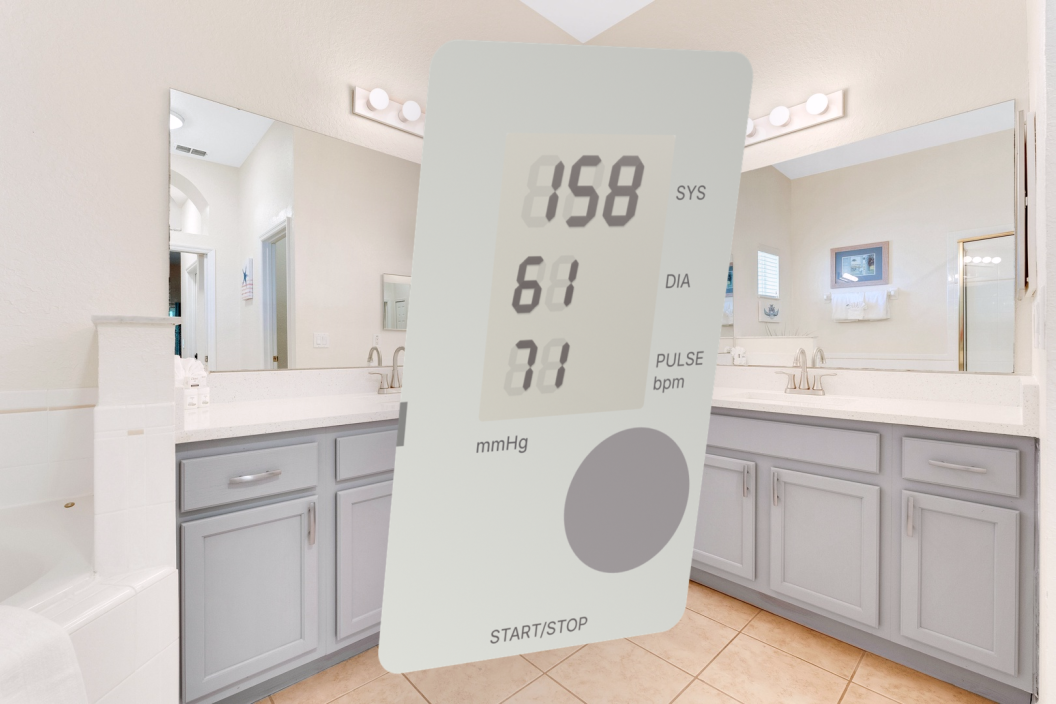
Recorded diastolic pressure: 61,mmHg
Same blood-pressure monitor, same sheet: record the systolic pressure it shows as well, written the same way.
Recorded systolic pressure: 158,mmHg
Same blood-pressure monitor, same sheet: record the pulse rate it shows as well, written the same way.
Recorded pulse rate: 71,bpm
